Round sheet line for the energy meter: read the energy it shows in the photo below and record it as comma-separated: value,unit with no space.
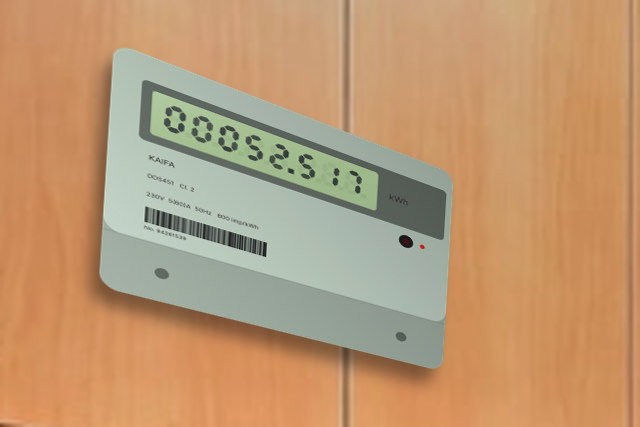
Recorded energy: 52.517,kWh
